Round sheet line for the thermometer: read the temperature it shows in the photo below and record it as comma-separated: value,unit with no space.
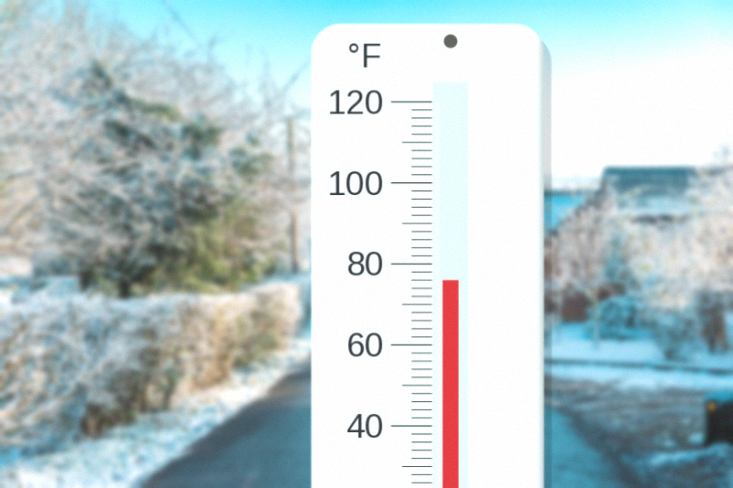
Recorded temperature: 76,°F
